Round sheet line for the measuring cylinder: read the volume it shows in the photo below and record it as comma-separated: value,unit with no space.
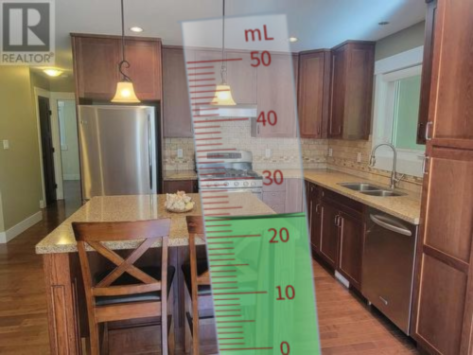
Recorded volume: 23,mL
